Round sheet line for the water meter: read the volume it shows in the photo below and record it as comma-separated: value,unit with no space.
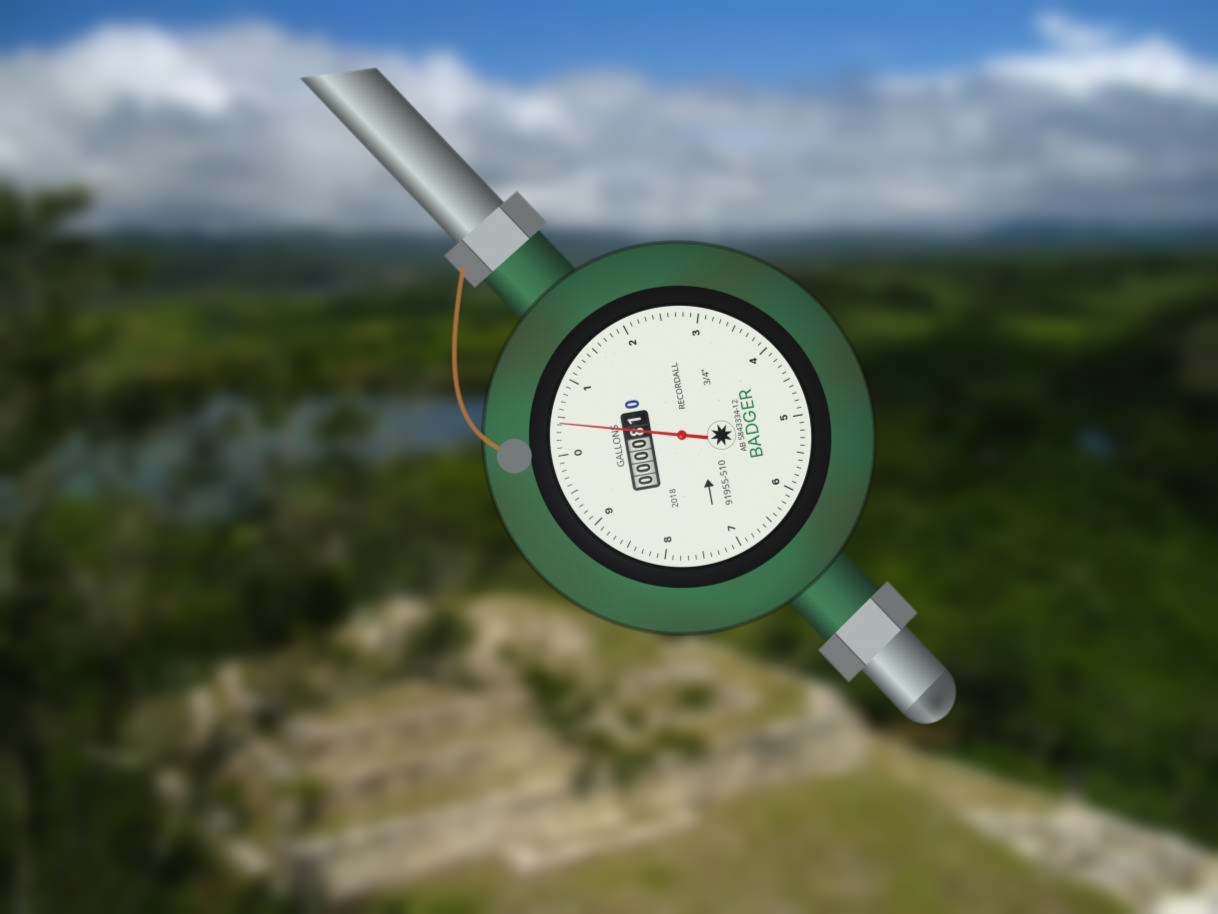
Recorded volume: 810.4,gal
